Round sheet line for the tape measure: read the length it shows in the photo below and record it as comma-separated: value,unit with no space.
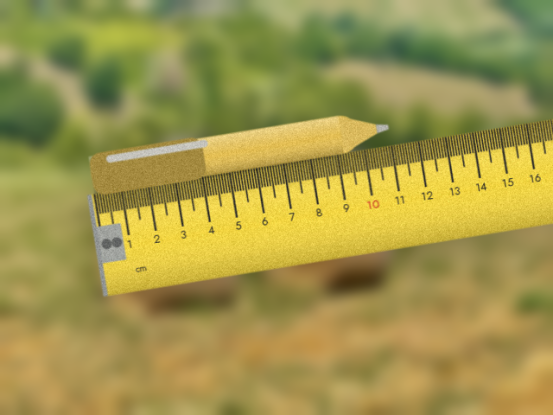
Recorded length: 11,cm
